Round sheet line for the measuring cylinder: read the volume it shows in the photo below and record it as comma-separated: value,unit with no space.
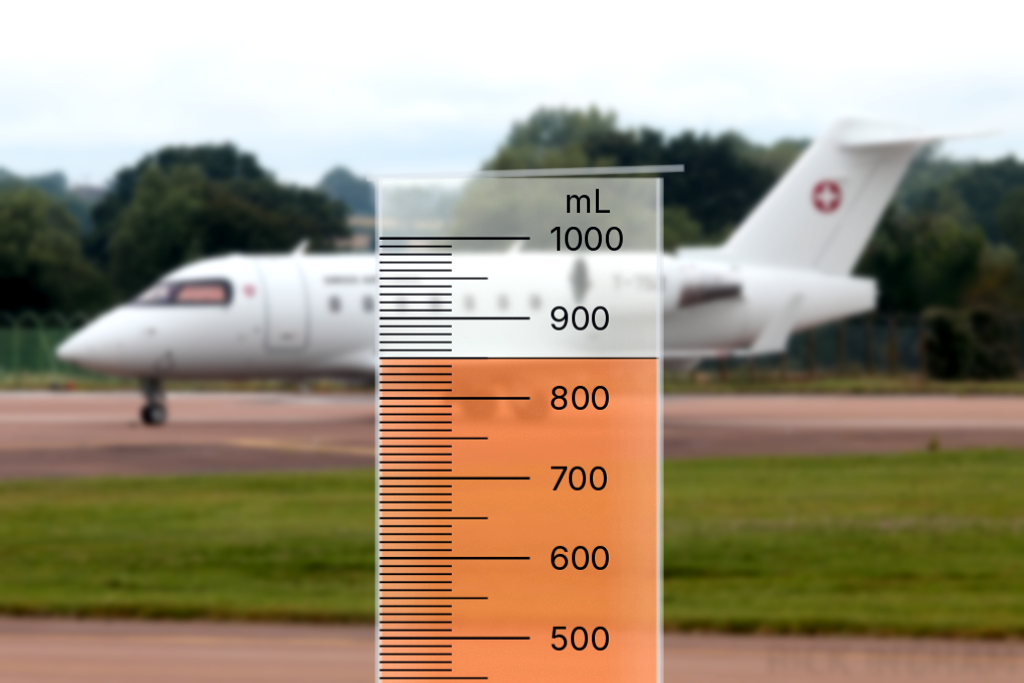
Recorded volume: 850,mL
